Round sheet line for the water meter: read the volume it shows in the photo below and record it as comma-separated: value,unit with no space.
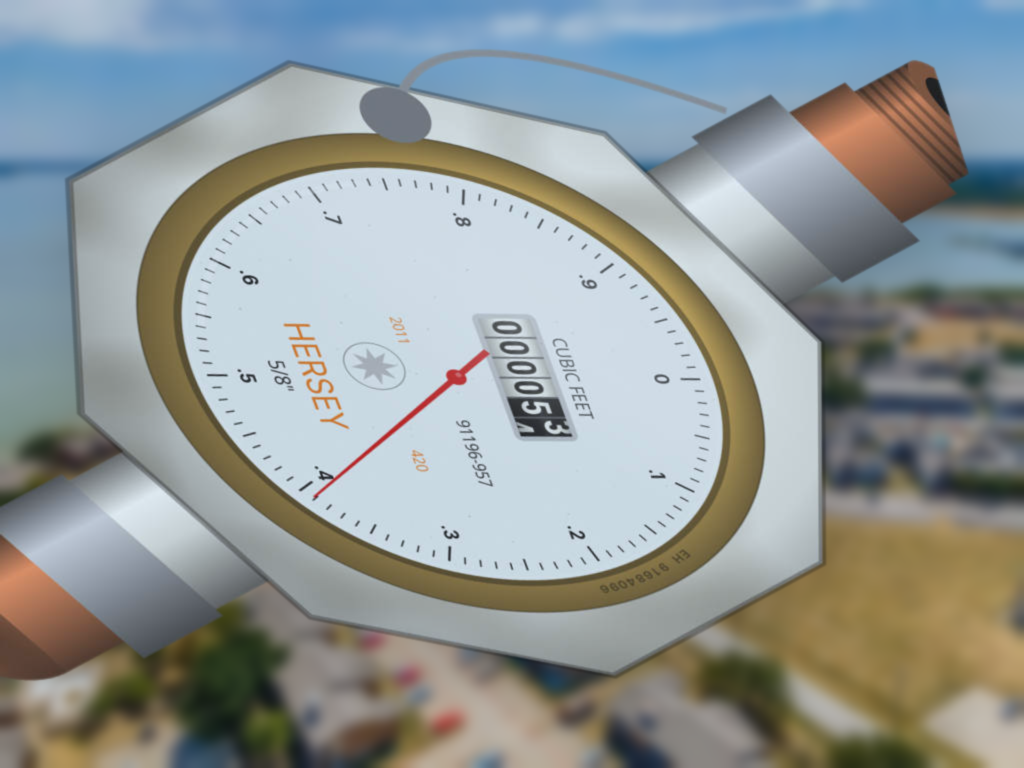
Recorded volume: 53.39,ft³
